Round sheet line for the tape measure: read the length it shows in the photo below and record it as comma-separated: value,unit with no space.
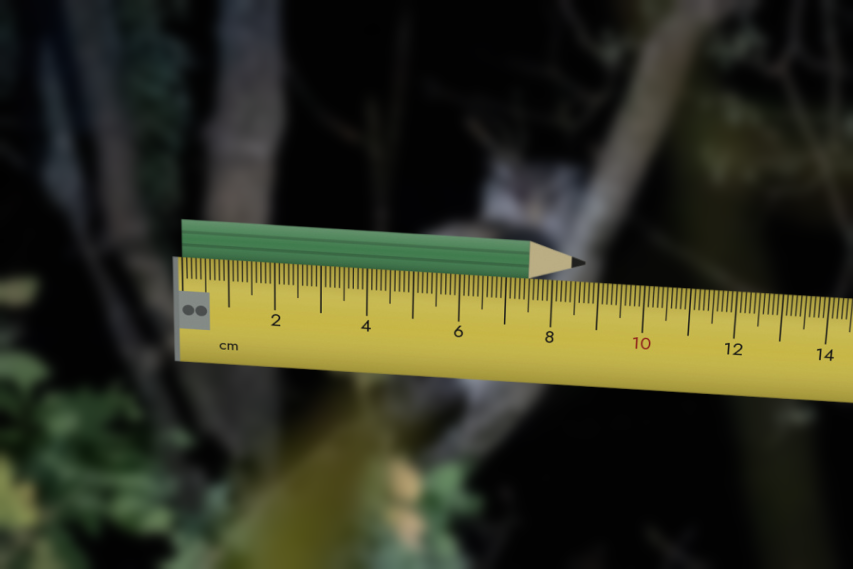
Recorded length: 8.7,cm
